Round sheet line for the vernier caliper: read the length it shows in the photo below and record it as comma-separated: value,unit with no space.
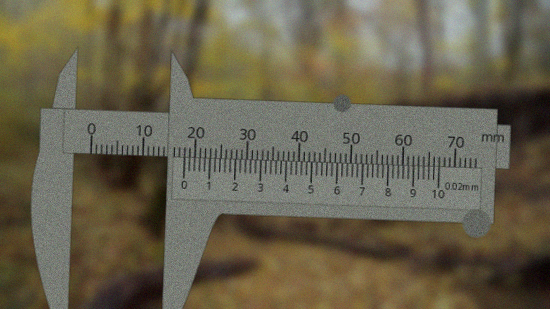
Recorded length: 18.0,mm
